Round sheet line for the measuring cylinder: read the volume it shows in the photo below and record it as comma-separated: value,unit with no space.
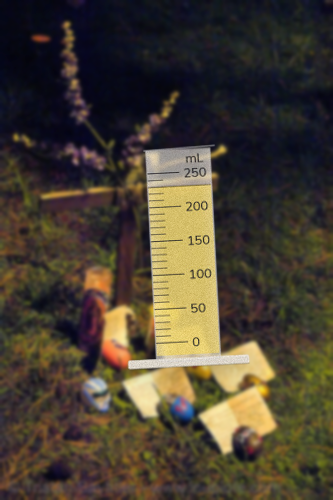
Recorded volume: 230,mL
